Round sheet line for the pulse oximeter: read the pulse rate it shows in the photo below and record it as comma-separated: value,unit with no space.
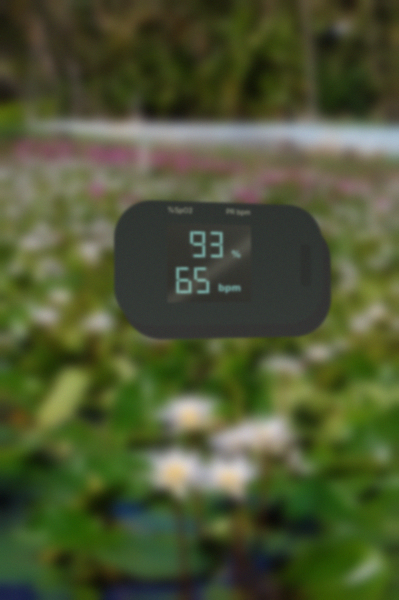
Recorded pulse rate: 65,bpm
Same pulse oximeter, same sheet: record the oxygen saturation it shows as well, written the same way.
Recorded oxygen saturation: 93,%
